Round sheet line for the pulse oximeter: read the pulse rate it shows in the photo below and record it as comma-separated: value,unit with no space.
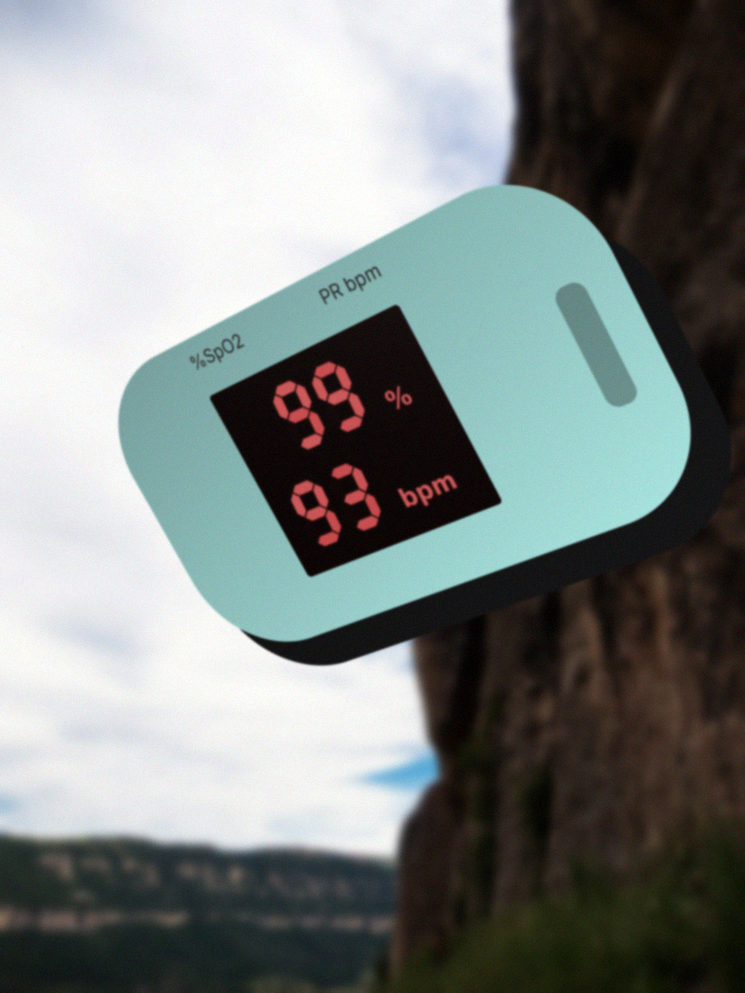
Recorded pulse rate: 93,bpm
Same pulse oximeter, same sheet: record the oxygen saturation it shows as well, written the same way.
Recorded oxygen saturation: 99,%
